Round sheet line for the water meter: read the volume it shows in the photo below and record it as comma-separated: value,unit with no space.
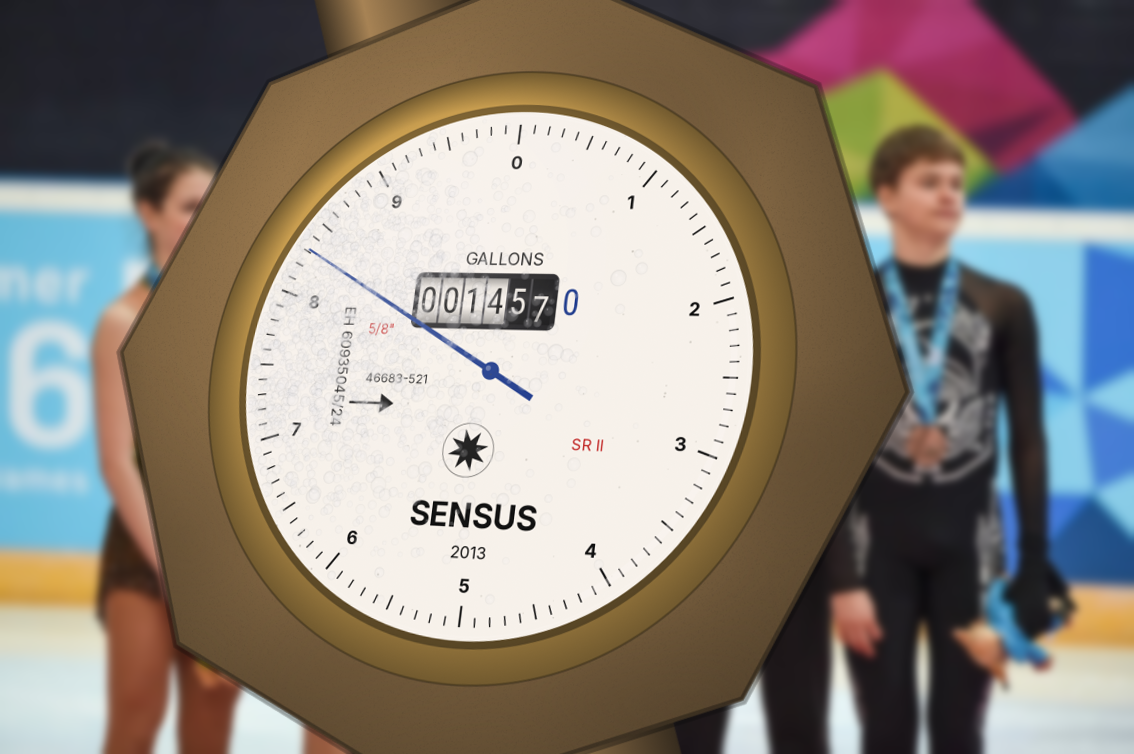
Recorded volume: 14568.3,gal
